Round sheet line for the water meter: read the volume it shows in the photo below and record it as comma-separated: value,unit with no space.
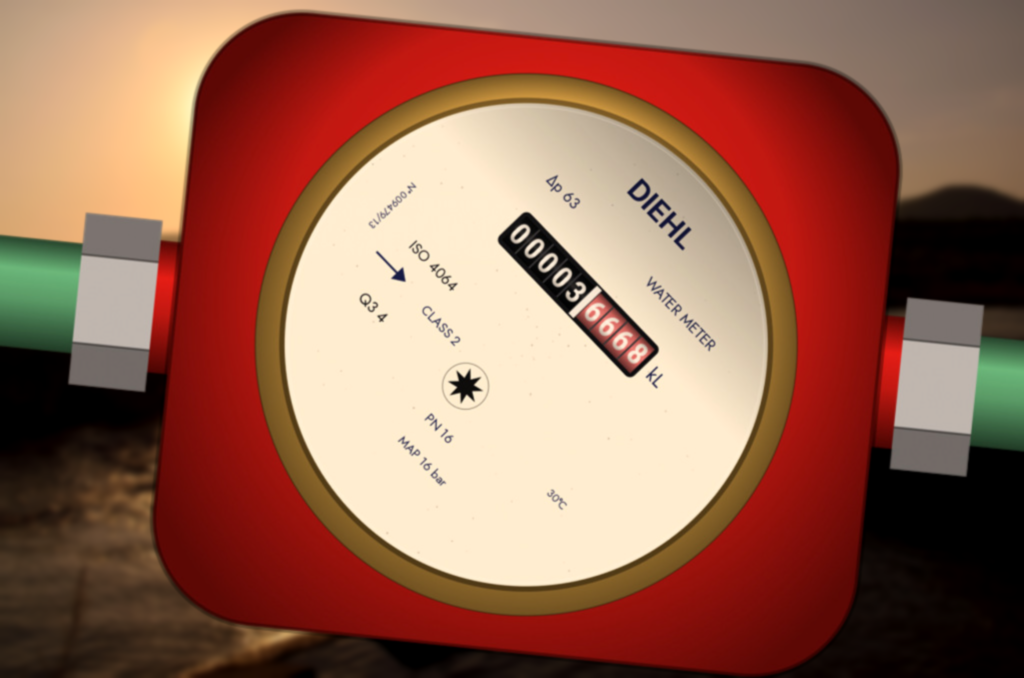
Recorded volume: 3.6668,kL
